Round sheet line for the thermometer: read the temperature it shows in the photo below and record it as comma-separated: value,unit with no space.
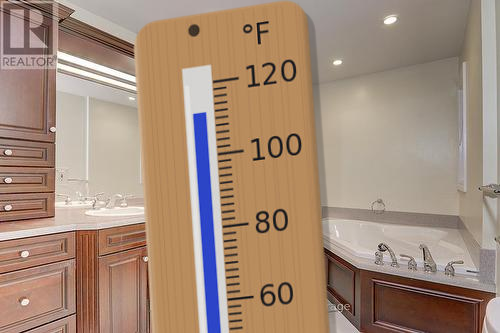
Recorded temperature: 112,°F
